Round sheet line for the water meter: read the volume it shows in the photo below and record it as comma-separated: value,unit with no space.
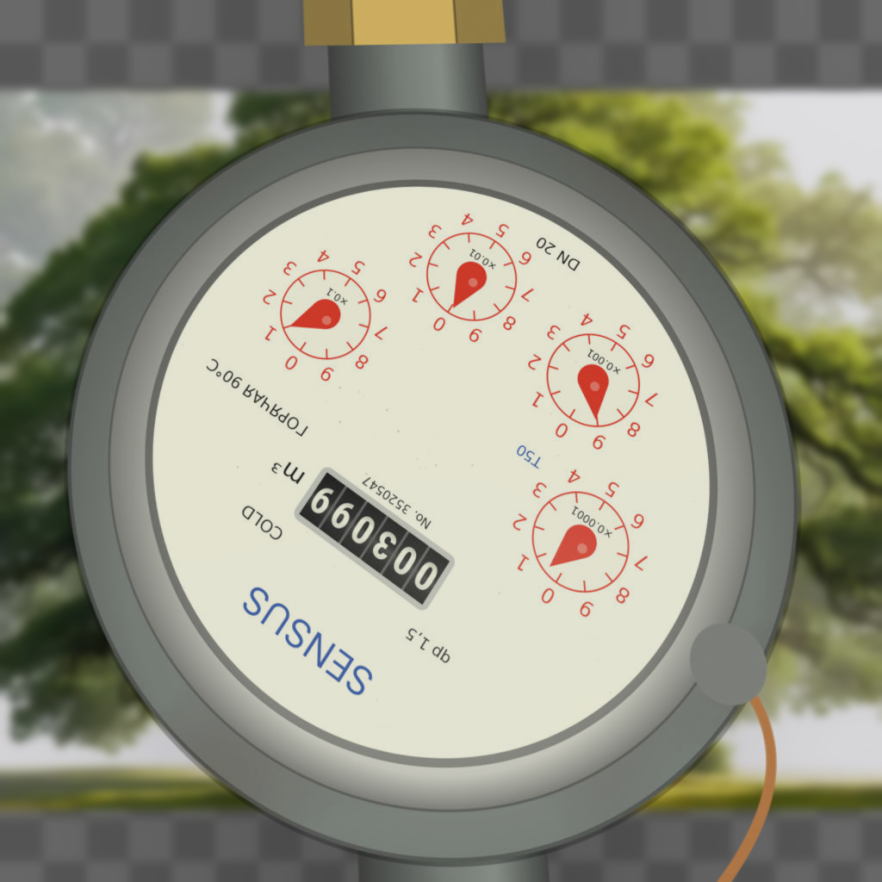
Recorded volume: 3099.0990,m³
